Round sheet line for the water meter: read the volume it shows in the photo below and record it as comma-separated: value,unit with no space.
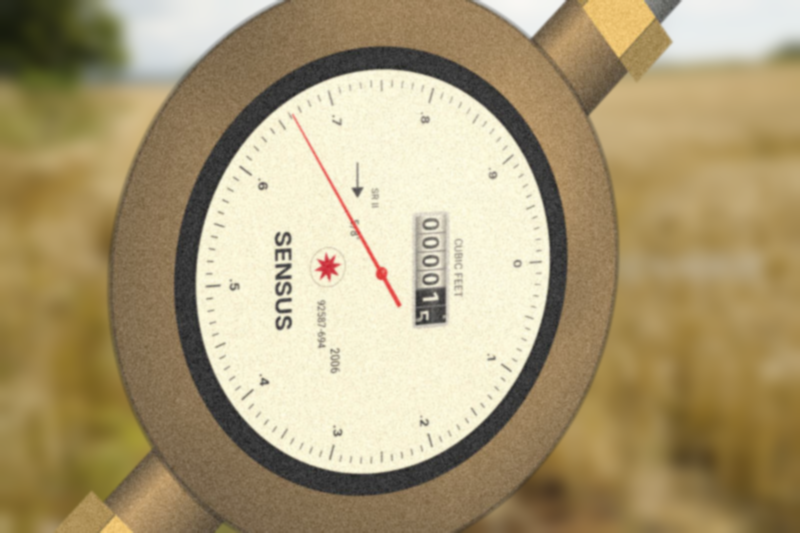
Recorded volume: 14.66,ft³
